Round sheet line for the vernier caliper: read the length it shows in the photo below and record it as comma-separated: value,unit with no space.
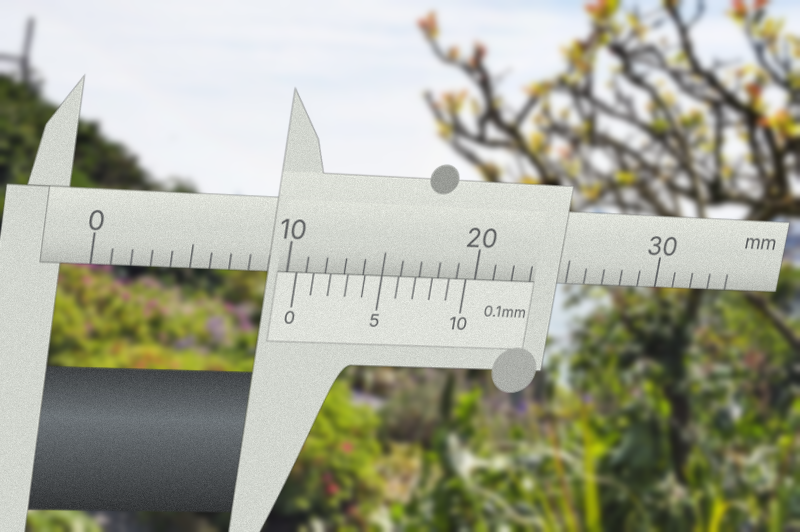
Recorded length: 10.5,mm
